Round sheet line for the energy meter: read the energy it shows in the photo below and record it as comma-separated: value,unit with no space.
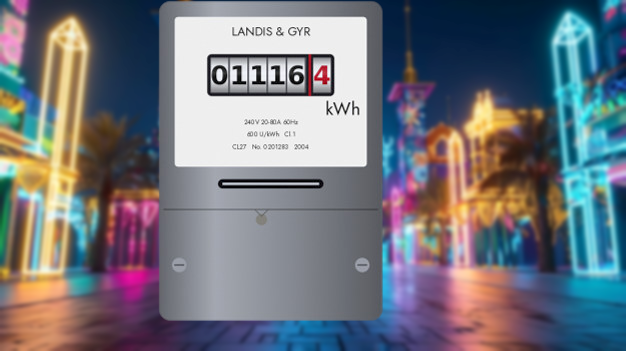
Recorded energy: 1116.4,kWh
